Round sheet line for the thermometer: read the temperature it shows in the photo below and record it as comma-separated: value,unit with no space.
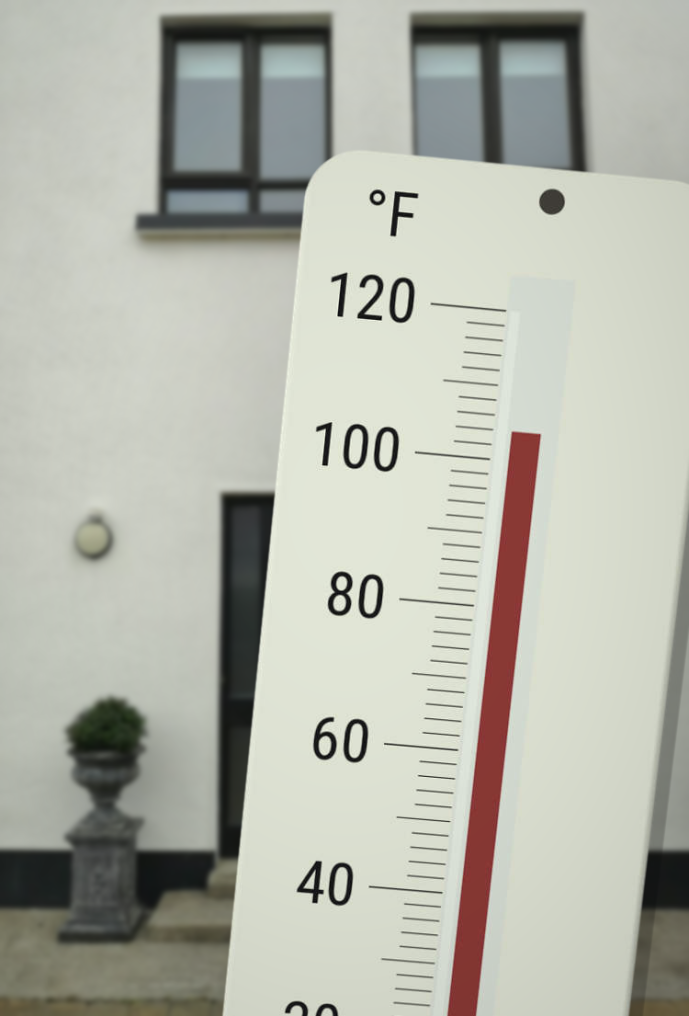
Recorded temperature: 104,°F
